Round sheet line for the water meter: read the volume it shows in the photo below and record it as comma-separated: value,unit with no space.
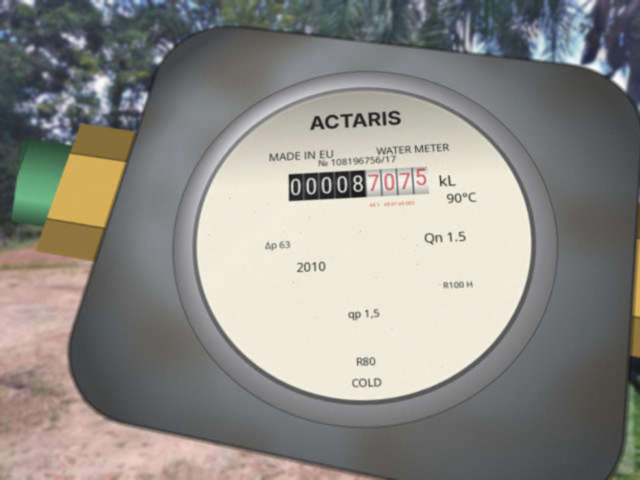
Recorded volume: 8.7075,kL
